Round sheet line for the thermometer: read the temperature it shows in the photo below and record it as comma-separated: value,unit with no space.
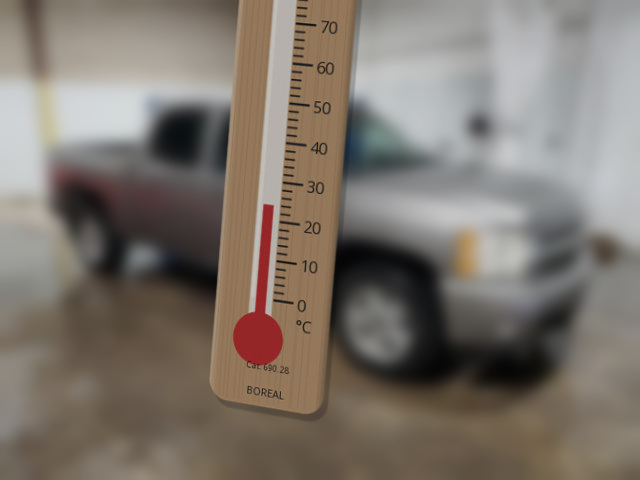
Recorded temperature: 24,°C
